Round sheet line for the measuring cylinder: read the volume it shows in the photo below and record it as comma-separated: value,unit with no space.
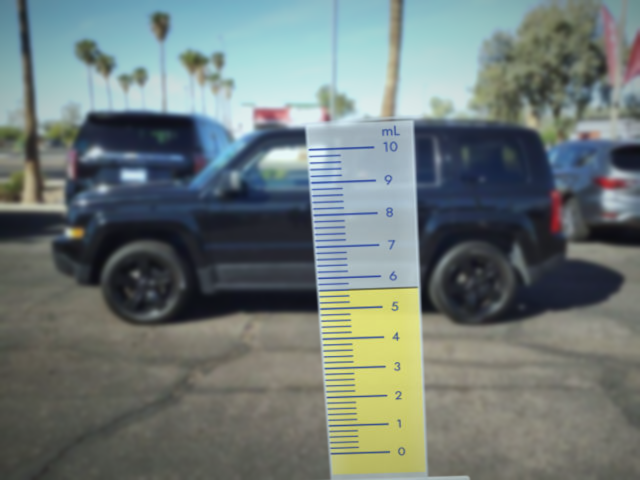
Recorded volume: 5.6,mL
